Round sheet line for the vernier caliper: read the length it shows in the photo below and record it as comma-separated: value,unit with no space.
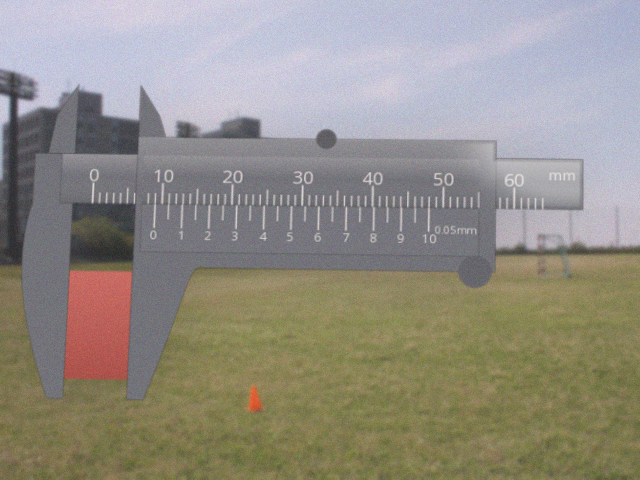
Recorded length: 9.0,mm
